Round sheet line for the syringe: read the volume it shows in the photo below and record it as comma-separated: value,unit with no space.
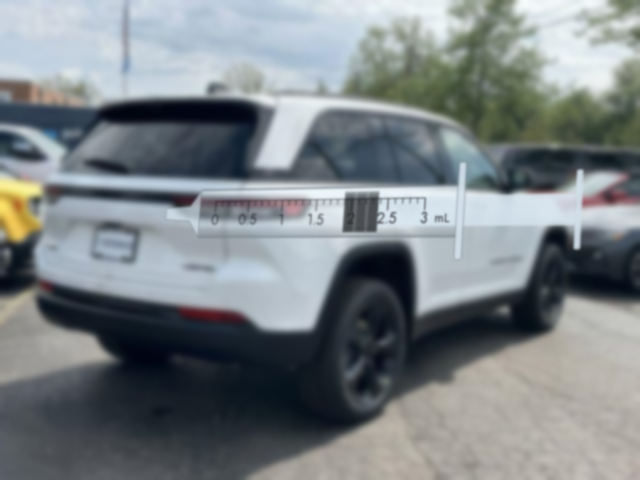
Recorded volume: 1.9,mL
